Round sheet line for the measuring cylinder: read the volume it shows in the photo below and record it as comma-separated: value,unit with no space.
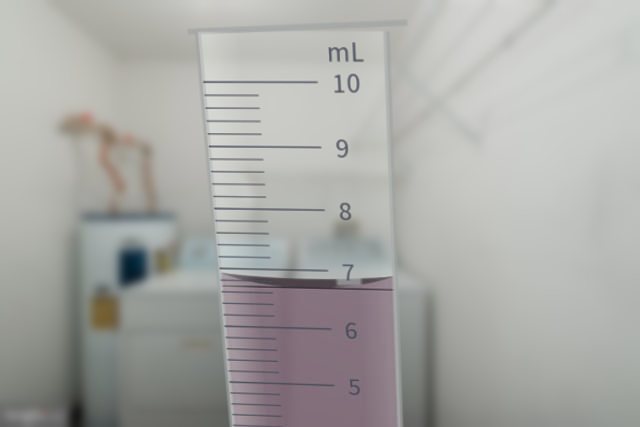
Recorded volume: 6.7,mL
